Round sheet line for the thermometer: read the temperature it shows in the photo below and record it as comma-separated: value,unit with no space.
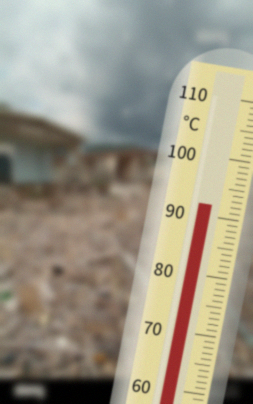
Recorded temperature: 92,°C
